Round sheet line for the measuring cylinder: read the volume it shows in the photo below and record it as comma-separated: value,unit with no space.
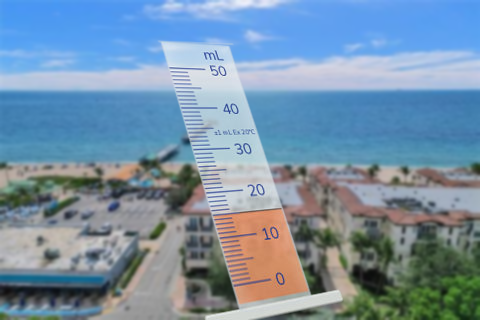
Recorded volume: 15,mL
